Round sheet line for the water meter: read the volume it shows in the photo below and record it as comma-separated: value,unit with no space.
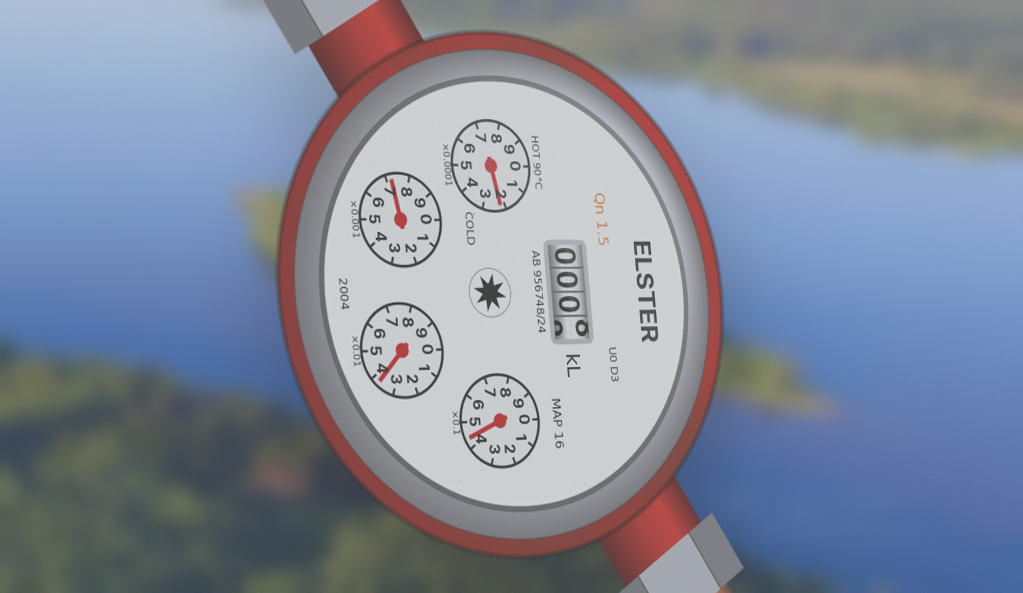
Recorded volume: 8.4372,kL
